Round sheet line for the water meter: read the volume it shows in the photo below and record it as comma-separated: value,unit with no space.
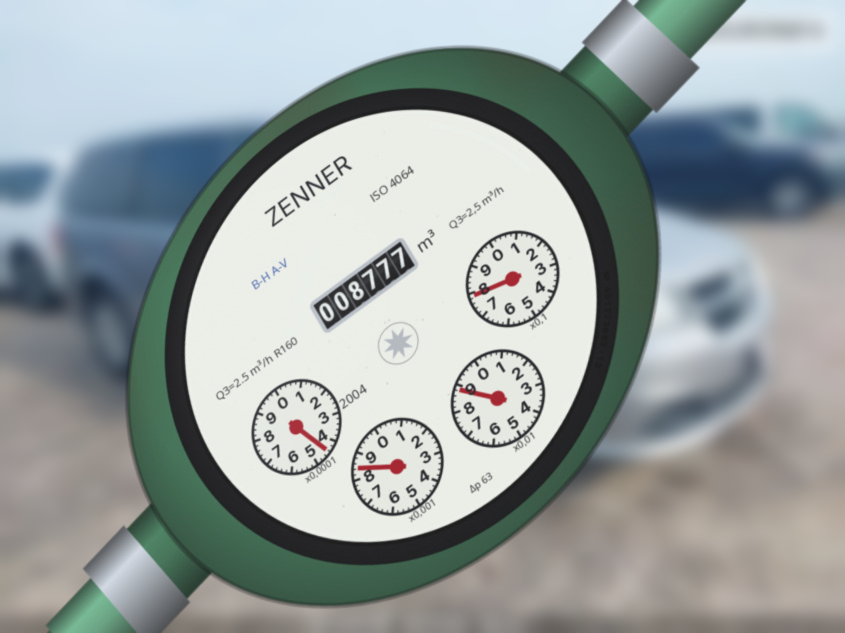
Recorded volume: 8777.7884,m³
